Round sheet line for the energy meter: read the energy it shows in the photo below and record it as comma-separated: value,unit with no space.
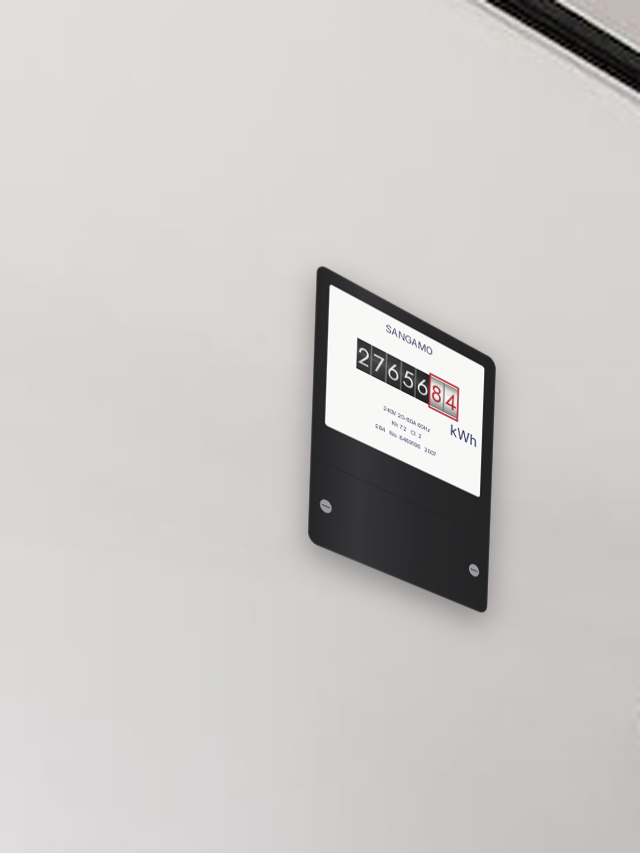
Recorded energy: 27656.84,kWh
